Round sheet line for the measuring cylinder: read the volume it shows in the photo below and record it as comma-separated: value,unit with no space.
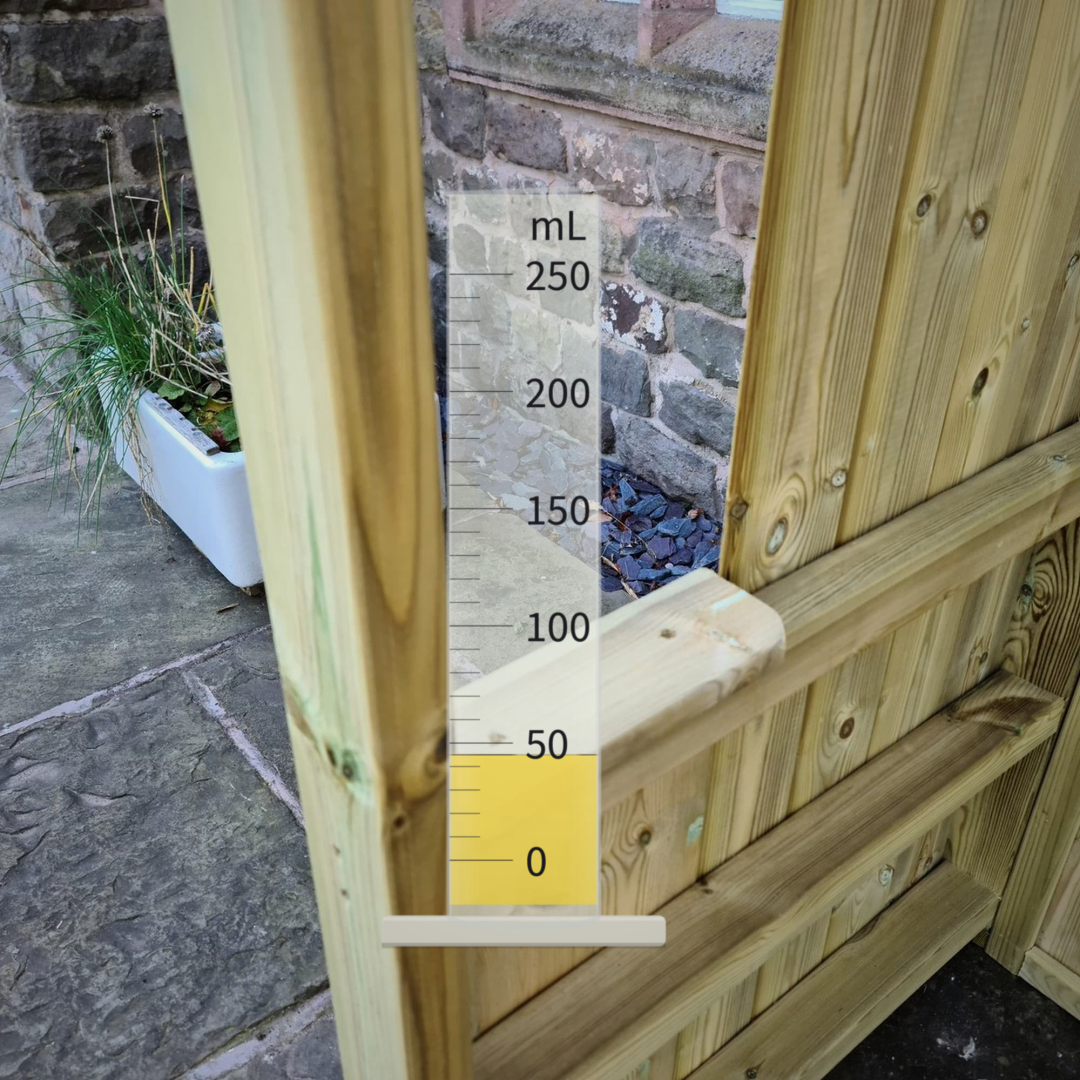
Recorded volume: 45,mL
